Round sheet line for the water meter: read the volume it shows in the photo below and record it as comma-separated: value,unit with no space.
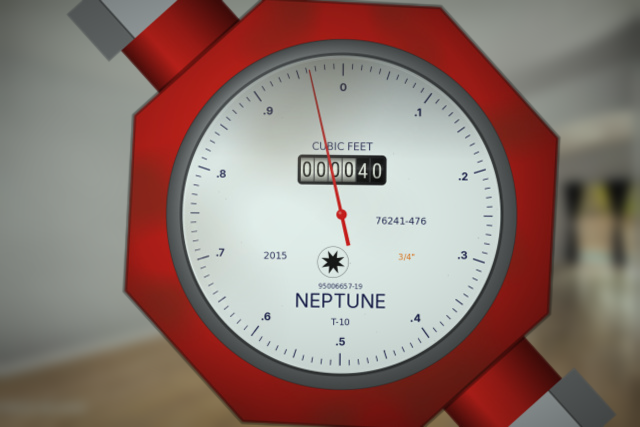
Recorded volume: 39.96,ft³
